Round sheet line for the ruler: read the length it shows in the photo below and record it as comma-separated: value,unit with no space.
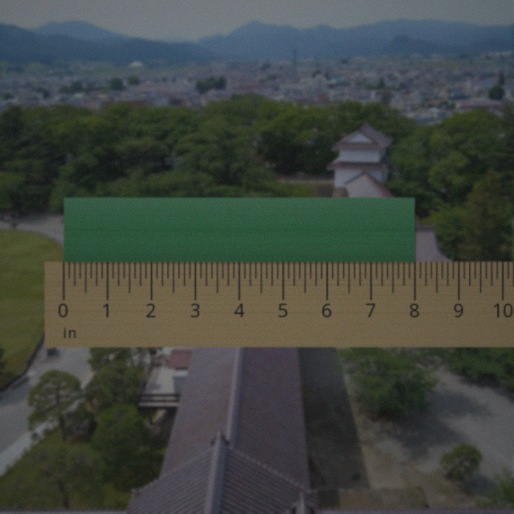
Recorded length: 8,in
